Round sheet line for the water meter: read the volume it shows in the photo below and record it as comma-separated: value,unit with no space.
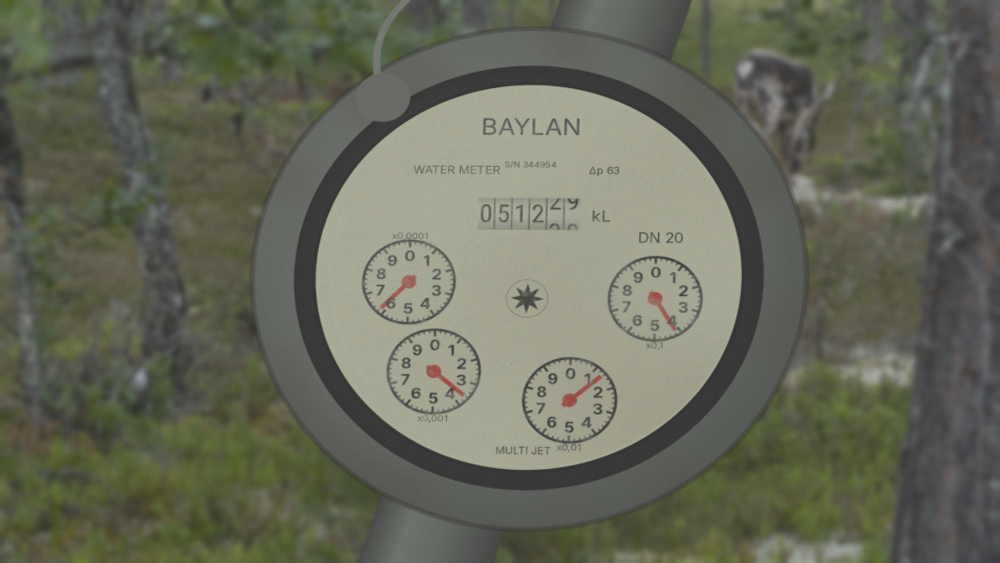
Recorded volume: 51229.4136,kL
